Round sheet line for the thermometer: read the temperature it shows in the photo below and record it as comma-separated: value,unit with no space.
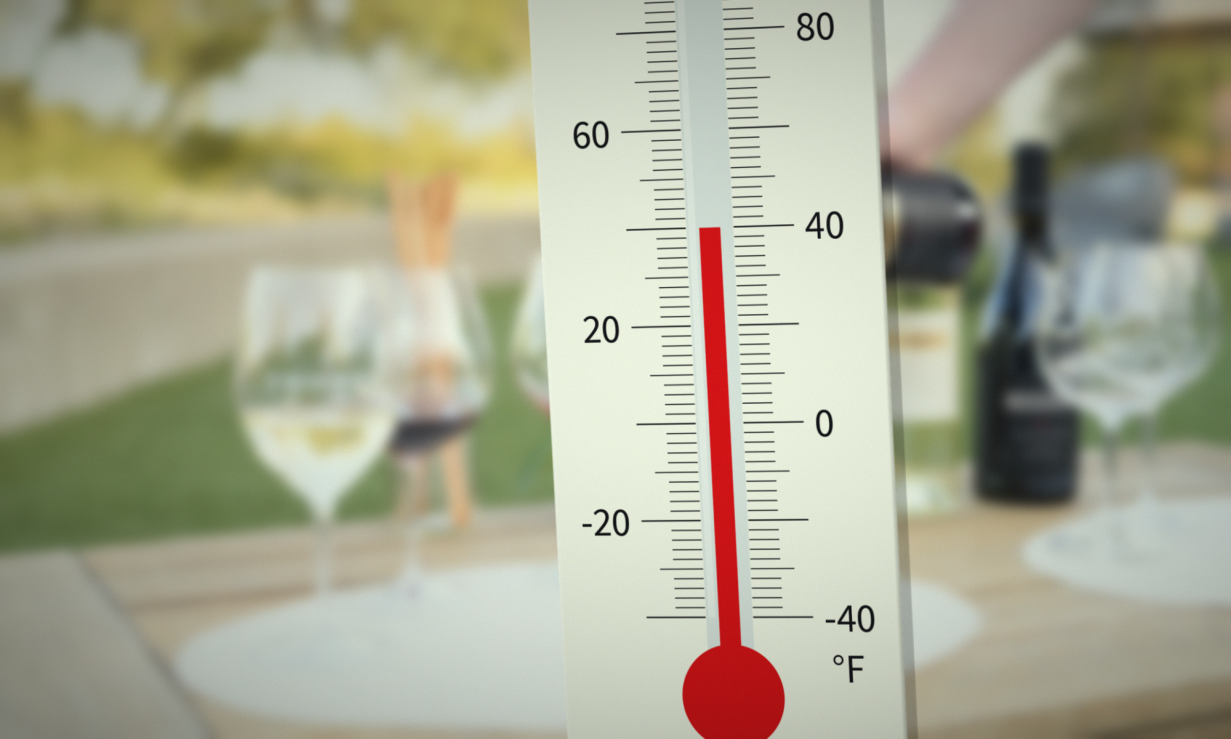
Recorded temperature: 40,°F
